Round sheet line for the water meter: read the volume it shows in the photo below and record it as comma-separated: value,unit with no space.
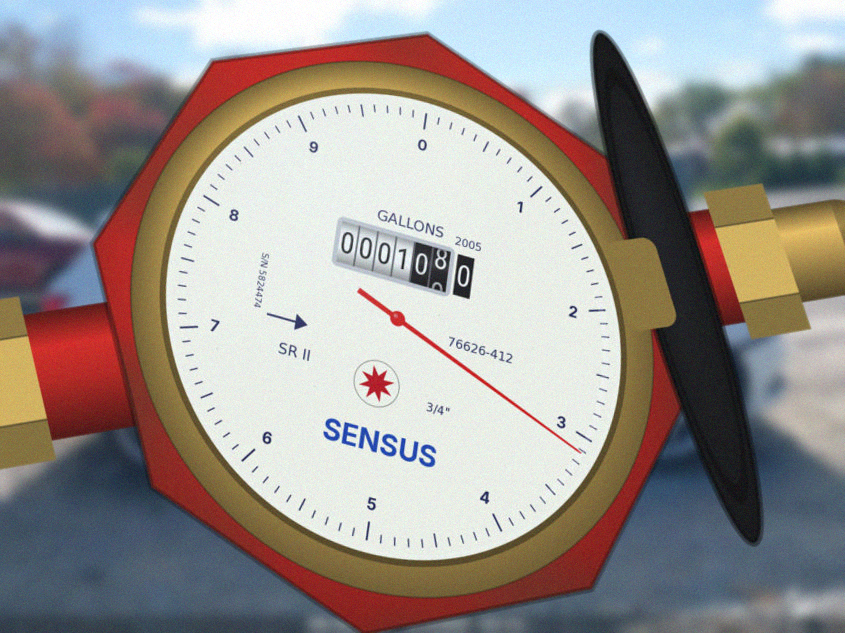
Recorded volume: 1083.1,gal
